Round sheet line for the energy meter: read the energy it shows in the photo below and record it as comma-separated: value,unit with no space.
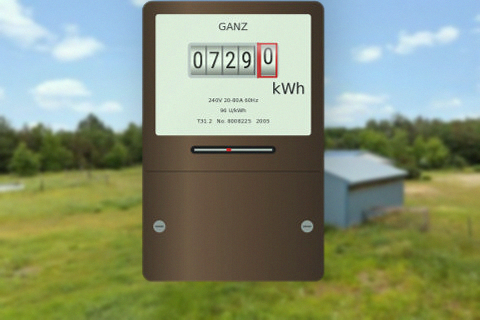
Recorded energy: 729.0,kWh
